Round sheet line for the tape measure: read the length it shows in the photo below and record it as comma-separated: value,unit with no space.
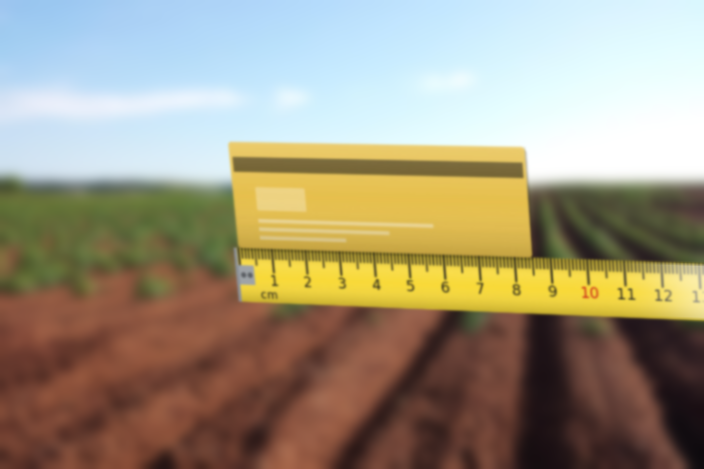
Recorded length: 8.5,cm
